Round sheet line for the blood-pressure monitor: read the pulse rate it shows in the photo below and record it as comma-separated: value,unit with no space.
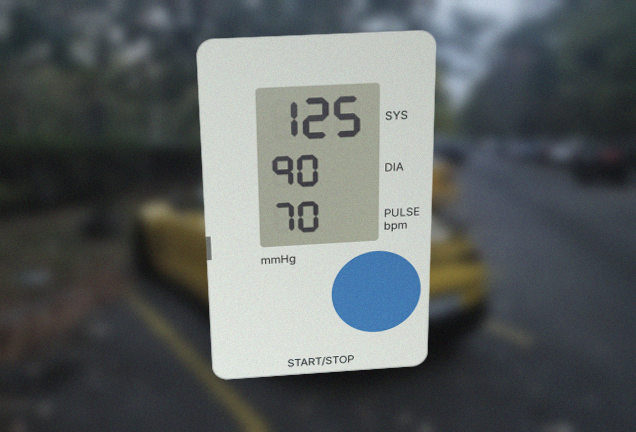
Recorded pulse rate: 70,bpm
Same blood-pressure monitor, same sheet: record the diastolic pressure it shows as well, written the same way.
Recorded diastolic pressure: 90,mmHg
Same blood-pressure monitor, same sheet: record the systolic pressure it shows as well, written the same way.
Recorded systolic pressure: 125,mmHg
